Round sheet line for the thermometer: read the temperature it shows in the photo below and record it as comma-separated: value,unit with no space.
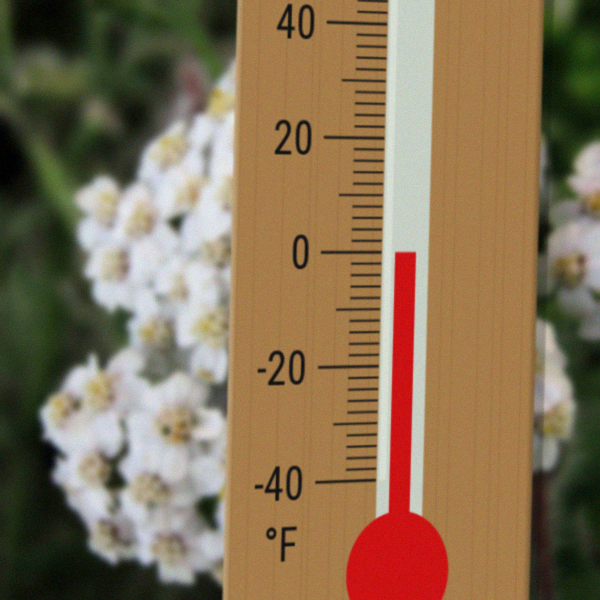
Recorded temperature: 0,°F
